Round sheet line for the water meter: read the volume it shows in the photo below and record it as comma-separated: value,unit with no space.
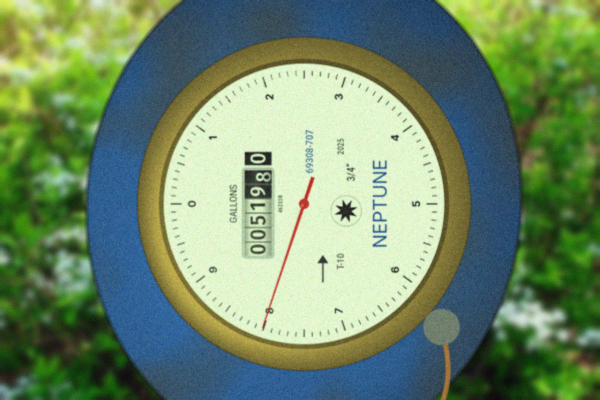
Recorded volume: 51978.0,gal
